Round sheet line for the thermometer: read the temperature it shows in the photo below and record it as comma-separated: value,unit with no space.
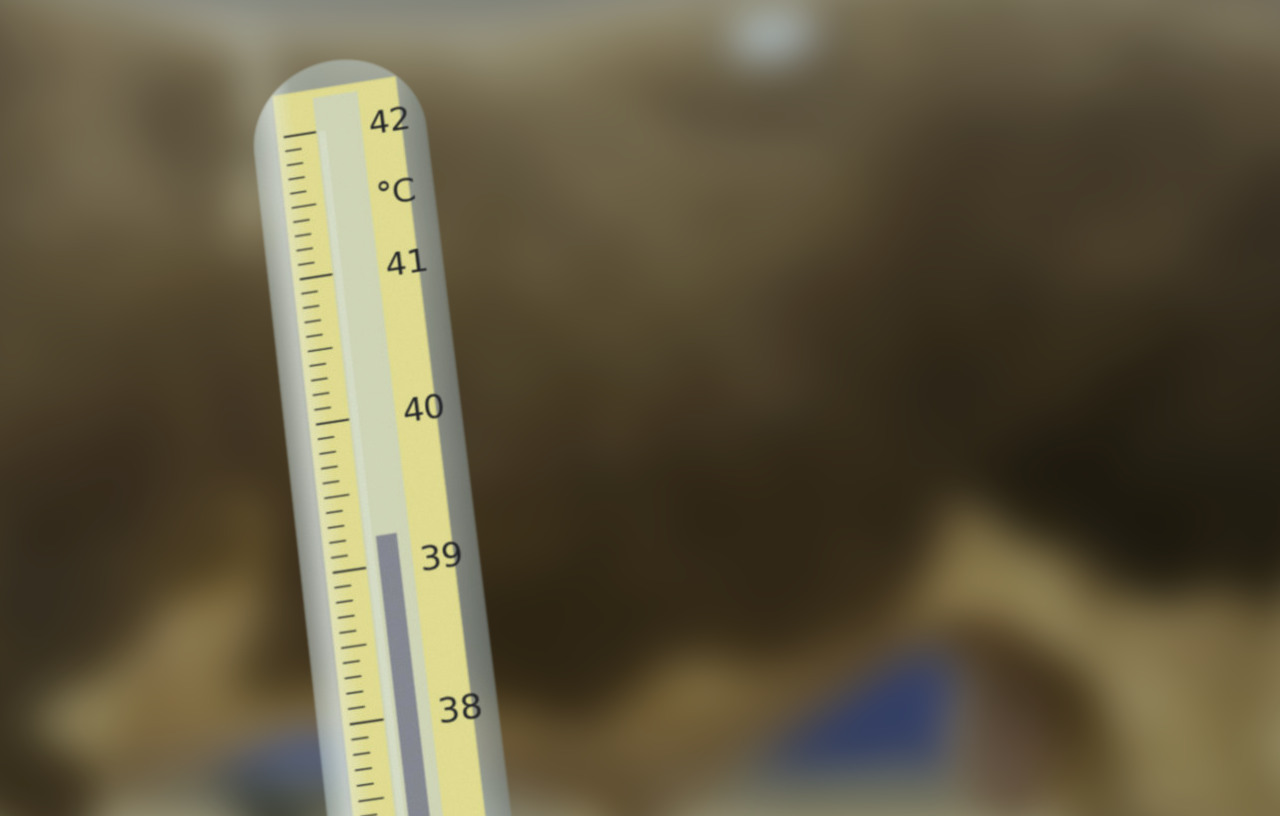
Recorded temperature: 39.2,°C
